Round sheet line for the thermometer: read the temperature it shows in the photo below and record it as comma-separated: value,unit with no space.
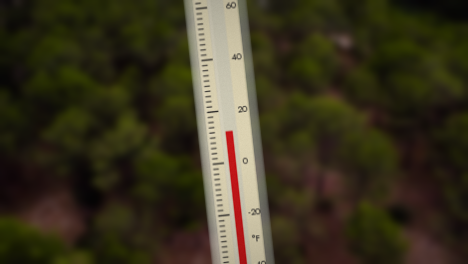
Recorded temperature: 12,°F
